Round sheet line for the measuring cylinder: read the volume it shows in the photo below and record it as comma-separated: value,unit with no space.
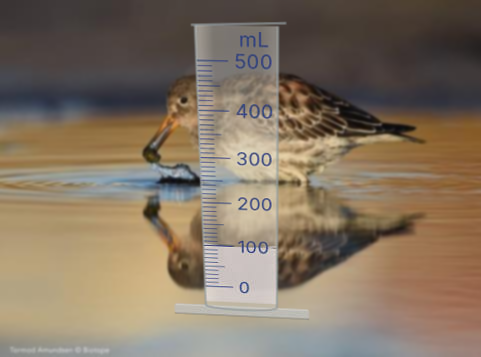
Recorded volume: 100,mL
